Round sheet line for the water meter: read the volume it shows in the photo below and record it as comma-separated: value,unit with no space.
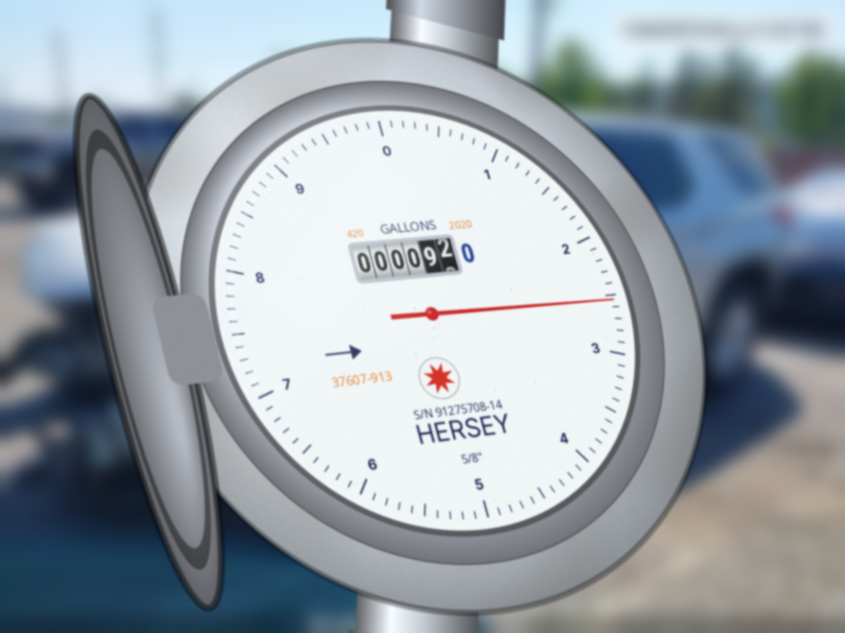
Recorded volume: 922.5,gal
